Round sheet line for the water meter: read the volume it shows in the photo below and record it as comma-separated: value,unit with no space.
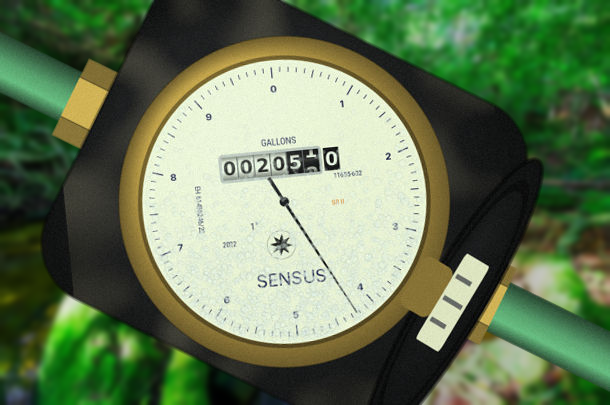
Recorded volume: 20514.2,gal
